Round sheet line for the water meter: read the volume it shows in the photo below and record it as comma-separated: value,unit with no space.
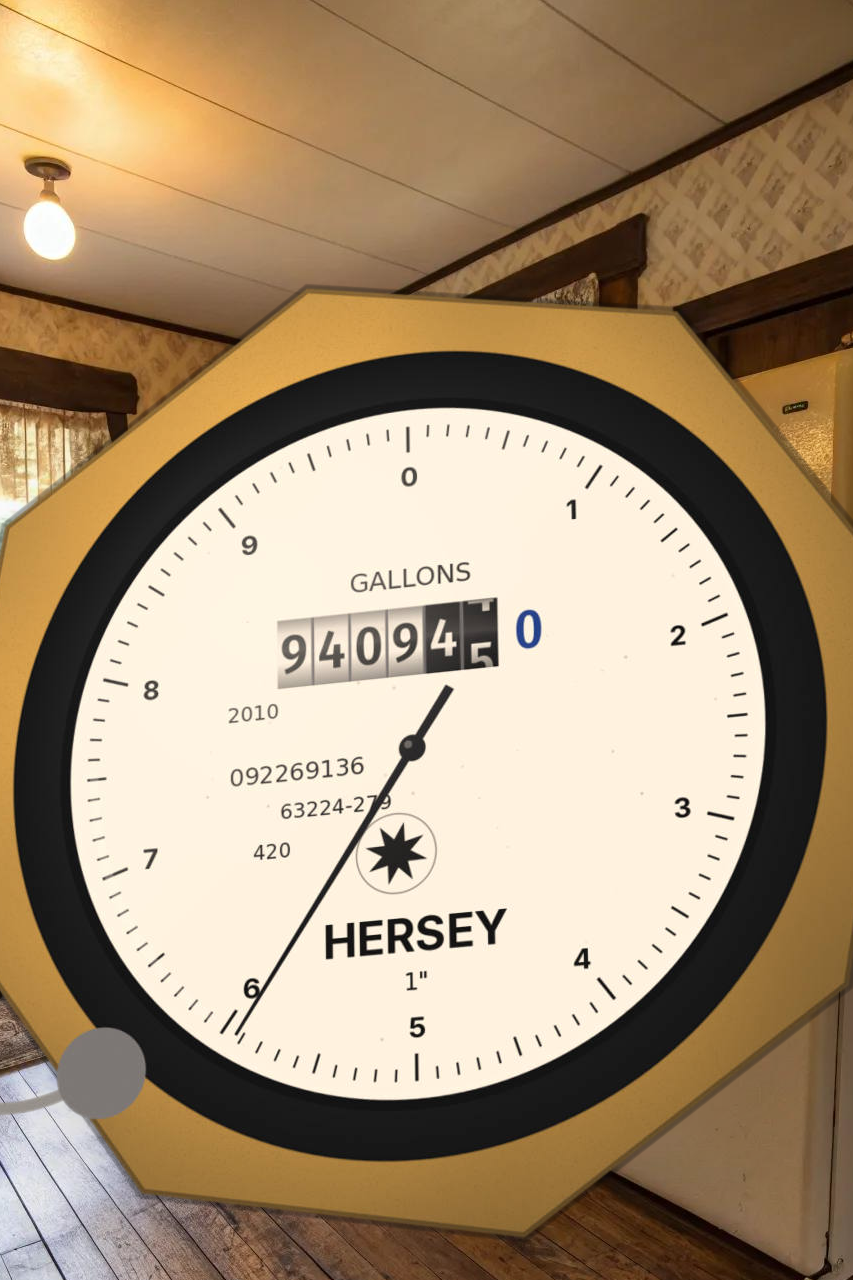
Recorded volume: 9409445.9,gal
